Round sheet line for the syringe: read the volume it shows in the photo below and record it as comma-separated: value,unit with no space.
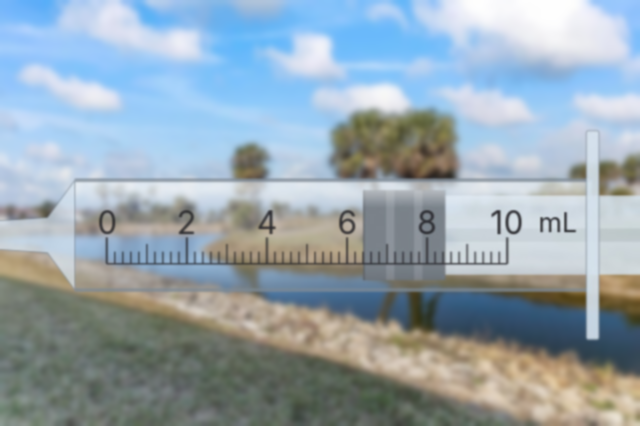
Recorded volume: 6.4,mL
